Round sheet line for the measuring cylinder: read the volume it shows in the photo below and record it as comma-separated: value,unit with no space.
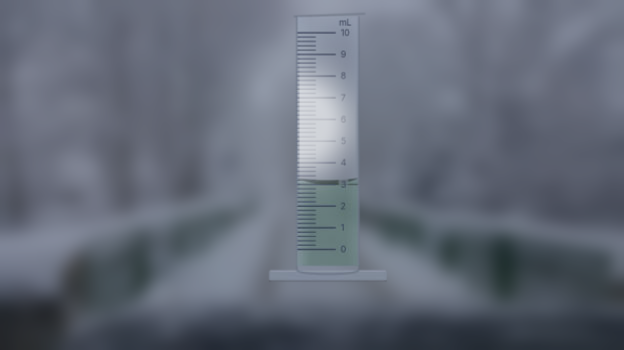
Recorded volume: 3,mL
